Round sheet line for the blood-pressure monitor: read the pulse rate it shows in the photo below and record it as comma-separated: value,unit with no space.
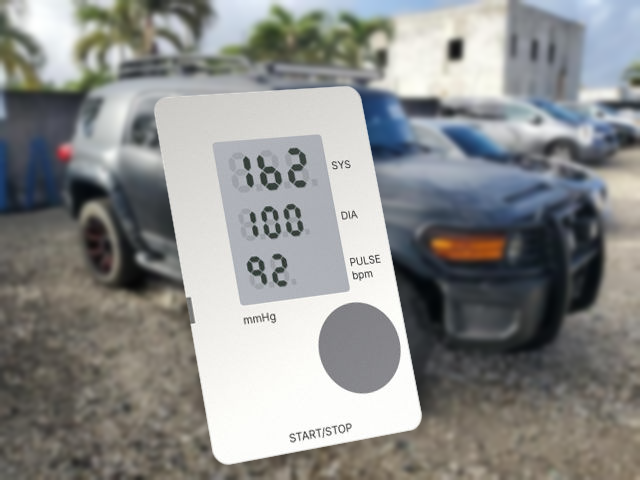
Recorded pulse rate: 92,bpm
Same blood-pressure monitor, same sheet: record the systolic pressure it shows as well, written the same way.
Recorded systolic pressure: 162,mmHg
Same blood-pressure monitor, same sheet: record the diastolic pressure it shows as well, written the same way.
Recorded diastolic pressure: 100,mmHg
